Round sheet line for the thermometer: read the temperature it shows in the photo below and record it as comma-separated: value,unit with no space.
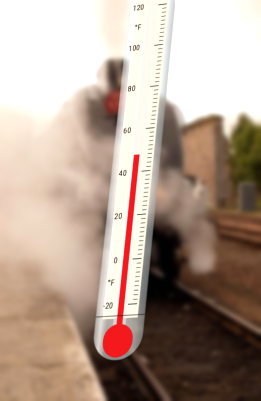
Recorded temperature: 48,°F
